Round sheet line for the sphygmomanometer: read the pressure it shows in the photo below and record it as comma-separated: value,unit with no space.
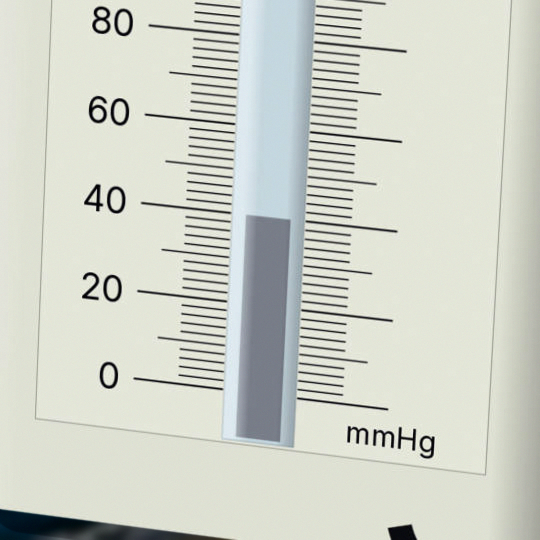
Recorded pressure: 40,mmHg
